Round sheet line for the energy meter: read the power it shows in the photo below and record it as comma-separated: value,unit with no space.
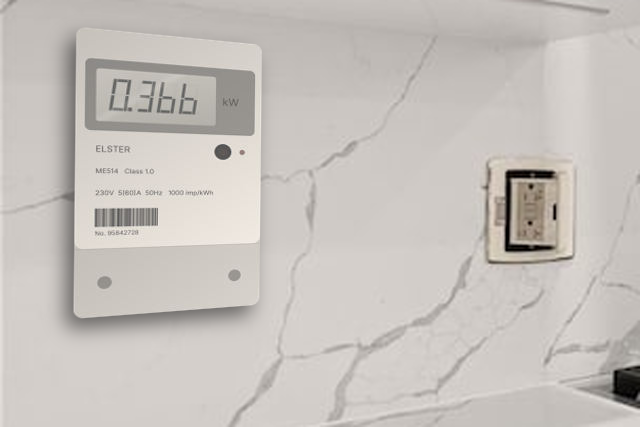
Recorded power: 0.366,kW
